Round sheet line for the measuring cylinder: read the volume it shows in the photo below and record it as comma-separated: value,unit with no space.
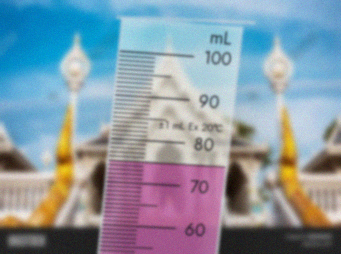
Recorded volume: 75,mL
